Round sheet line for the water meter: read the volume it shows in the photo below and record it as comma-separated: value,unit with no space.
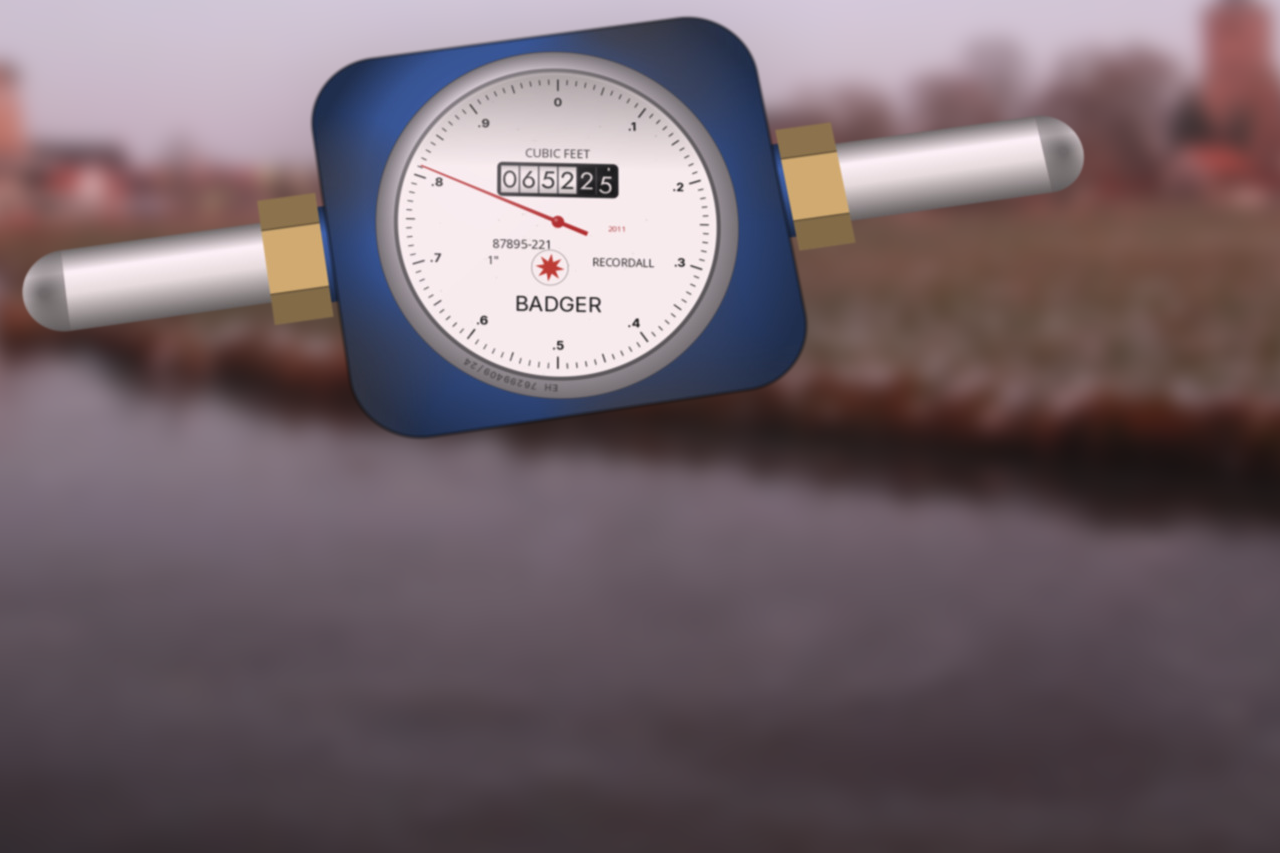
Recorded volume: 65224.81,ft³
